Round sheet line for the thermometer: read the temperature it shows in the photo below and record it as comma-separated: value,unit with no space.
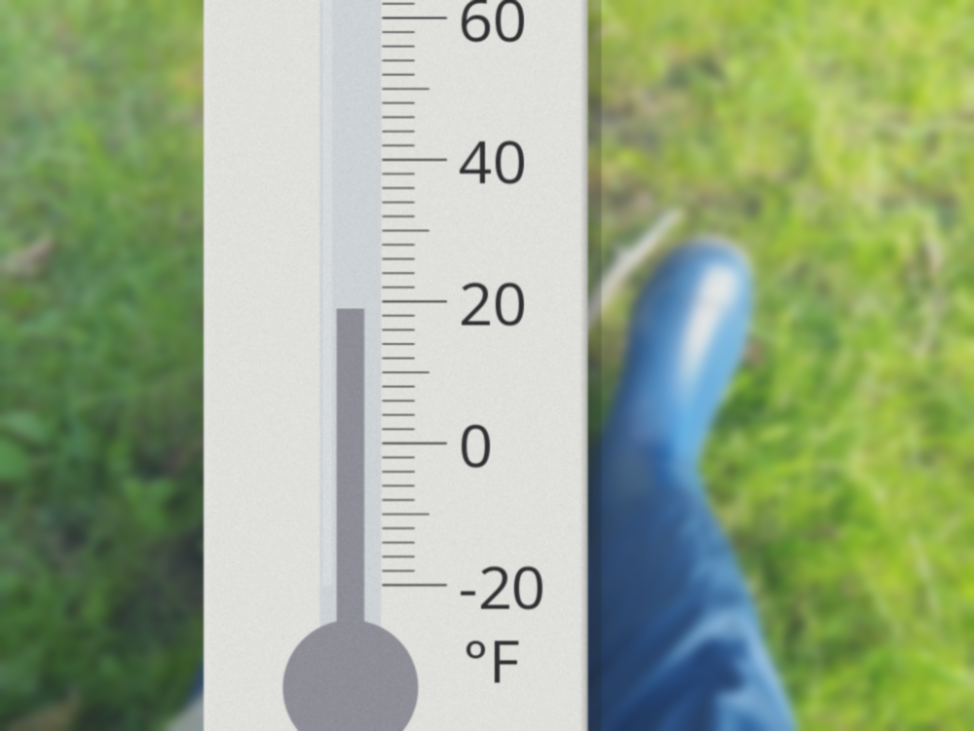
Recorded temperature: 19,°F
